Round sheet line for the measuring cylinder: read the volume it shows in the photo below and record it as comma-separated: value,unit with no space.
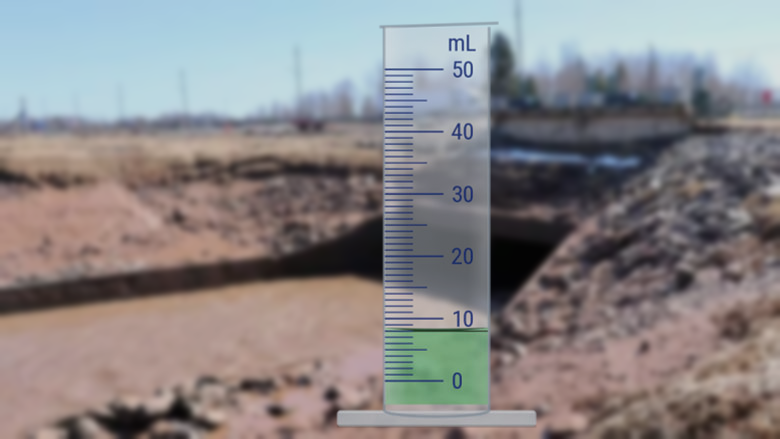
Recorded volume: 8,mL
